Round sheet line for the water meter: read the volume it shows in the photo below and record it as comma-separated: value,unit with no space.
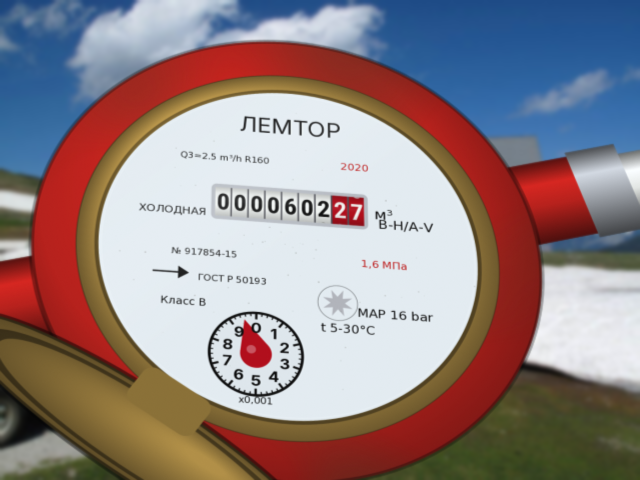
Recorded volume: 602.269,m³
